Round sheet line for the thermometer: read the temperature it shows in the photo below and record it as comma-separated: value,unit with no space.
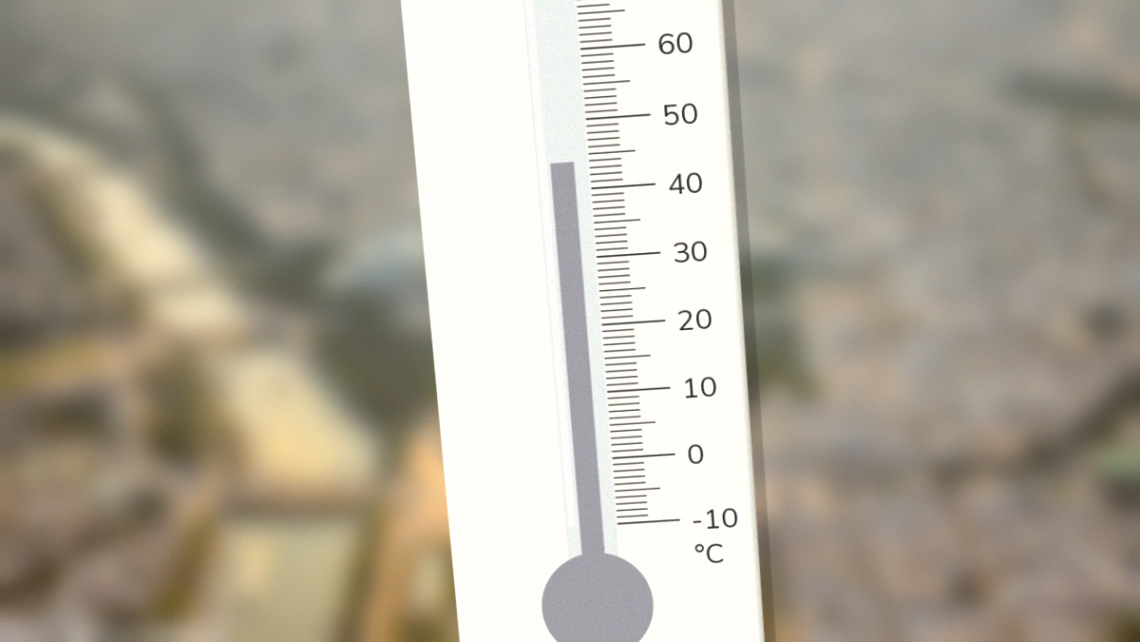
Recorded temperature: 44,°C
